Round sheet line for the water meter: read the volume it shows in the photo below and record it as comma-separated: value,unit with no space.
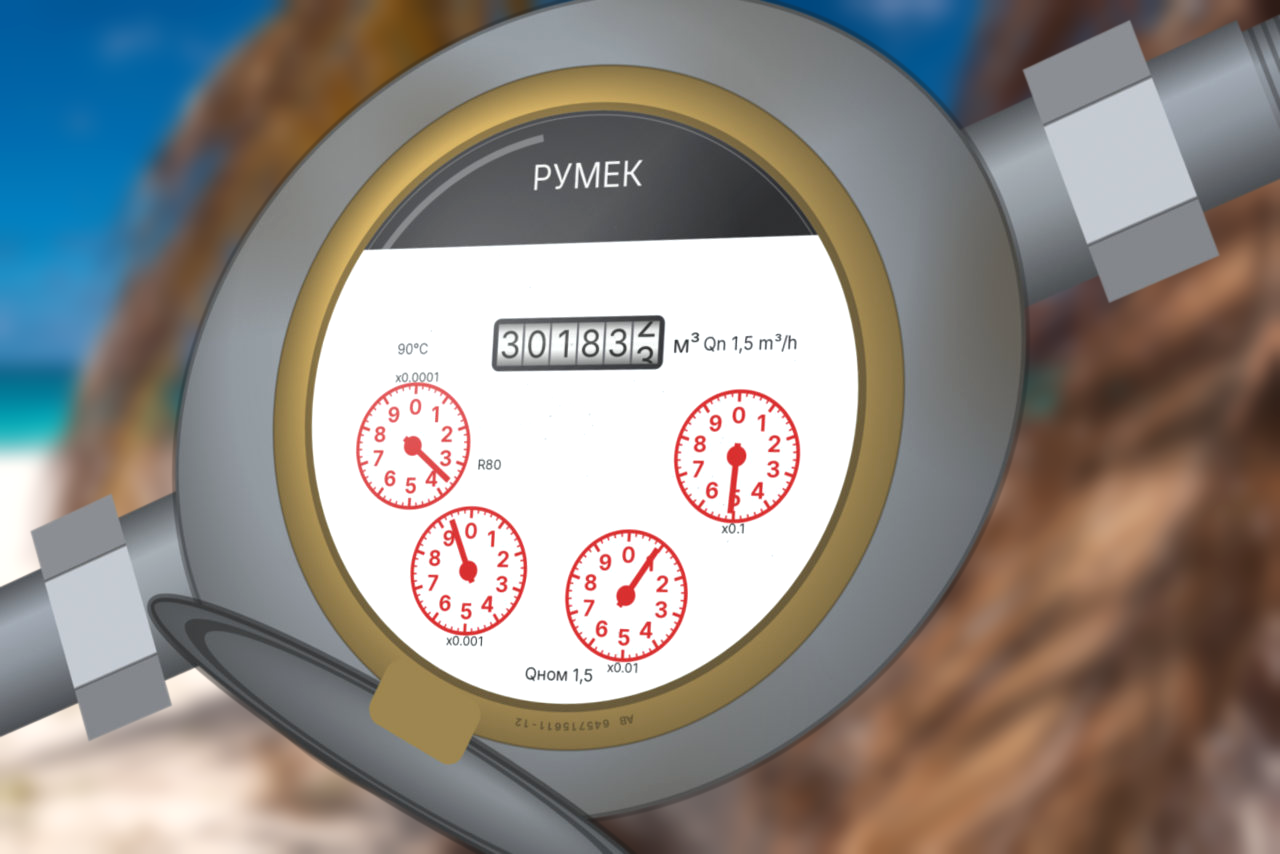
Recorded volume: 301832.5093,m³
